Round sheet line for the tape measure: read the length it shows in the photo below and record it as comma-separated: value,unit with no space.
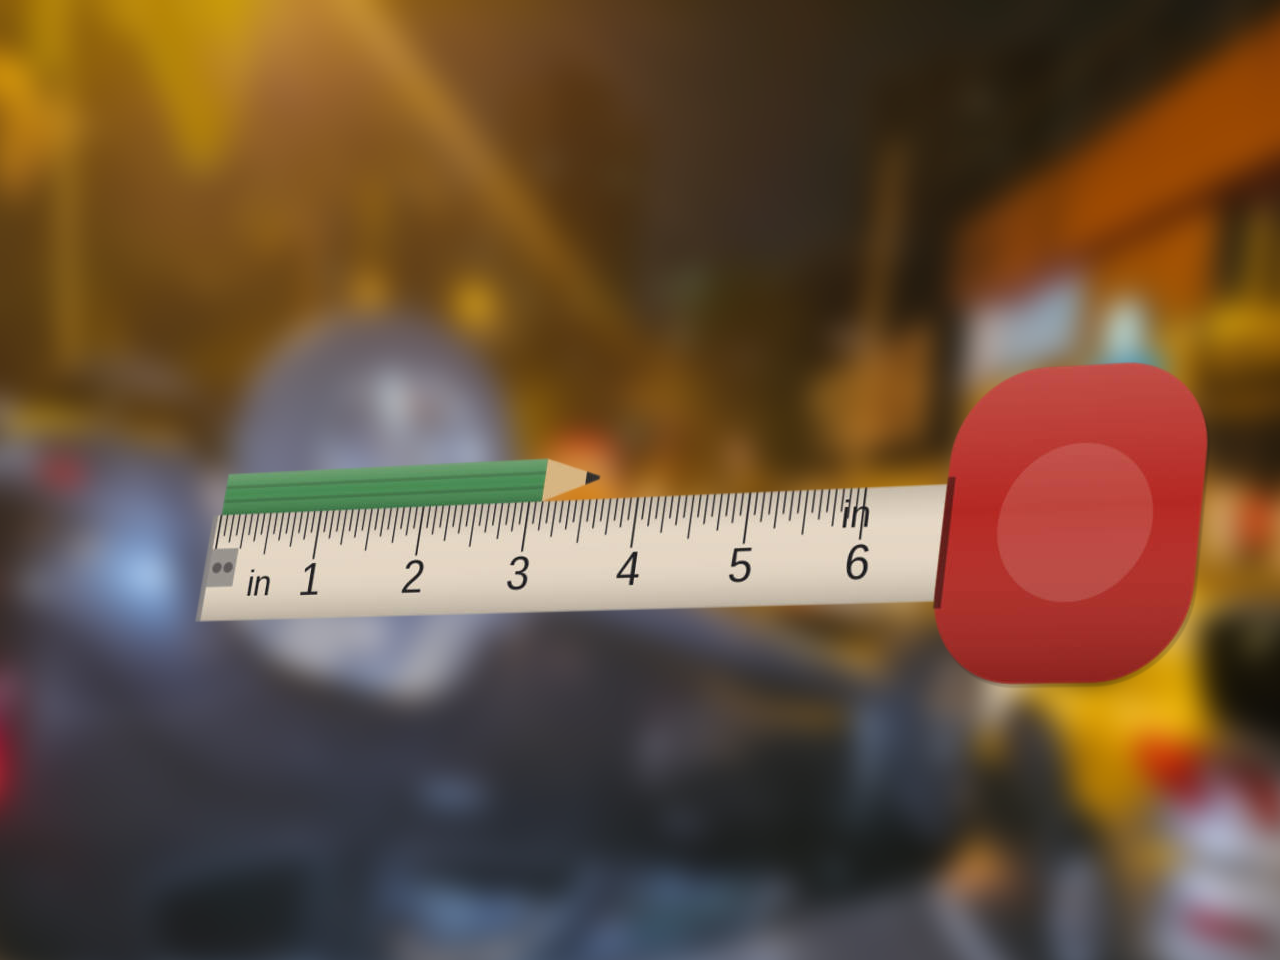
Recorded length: 3.625,in
